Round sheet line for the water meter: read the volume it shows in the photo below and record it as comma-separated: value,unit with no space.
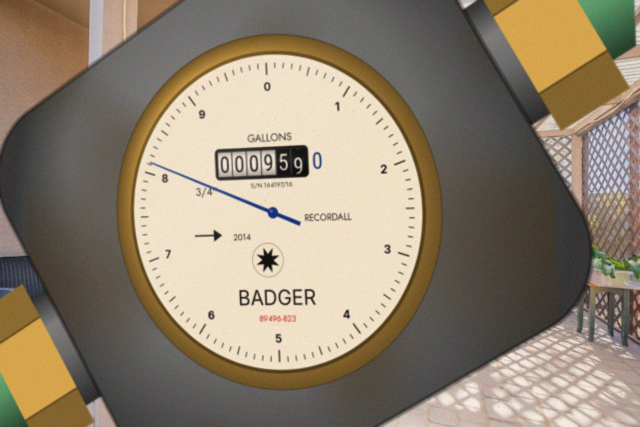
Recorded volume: 9588.1,gal
